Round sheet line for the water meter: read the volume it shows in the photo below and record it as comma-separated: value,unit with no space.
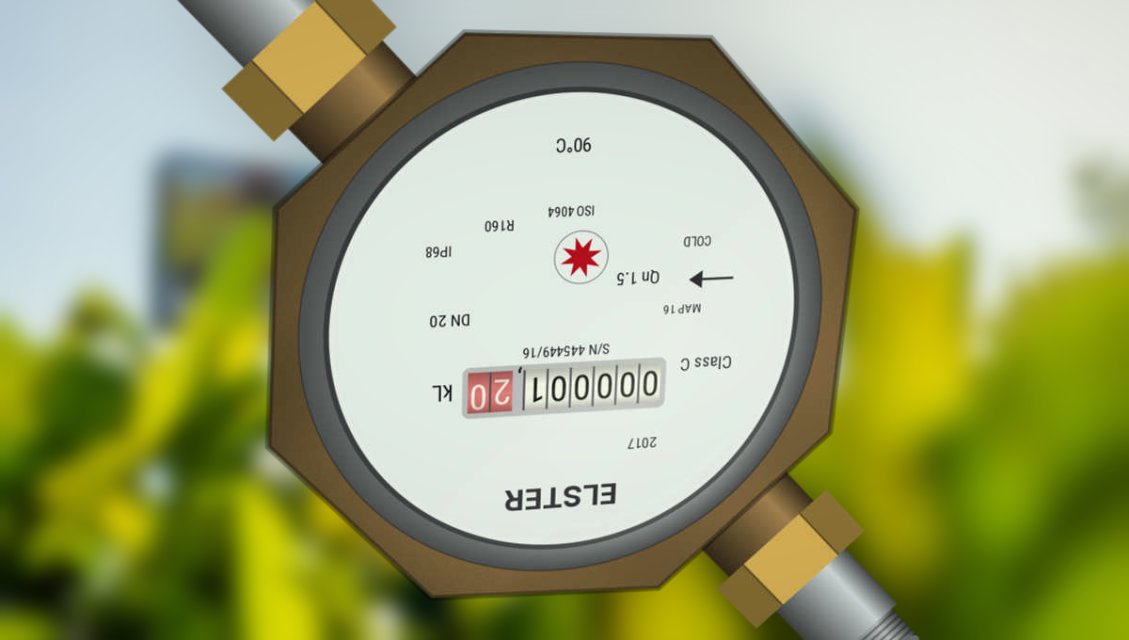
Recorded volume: 1.20,kL
